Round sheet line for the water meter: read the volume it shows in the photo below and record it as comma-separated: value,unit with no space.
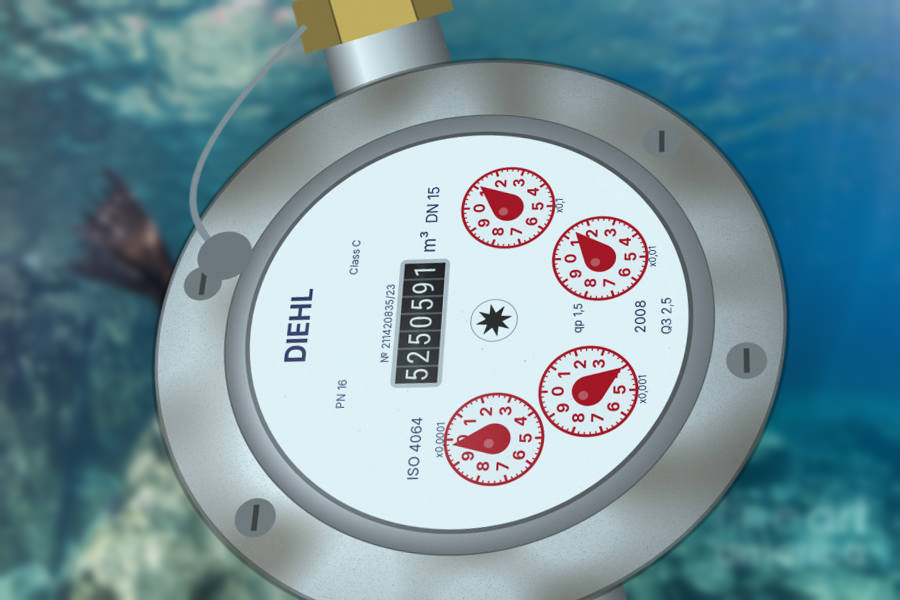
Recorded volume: 5250591.1139,m³
